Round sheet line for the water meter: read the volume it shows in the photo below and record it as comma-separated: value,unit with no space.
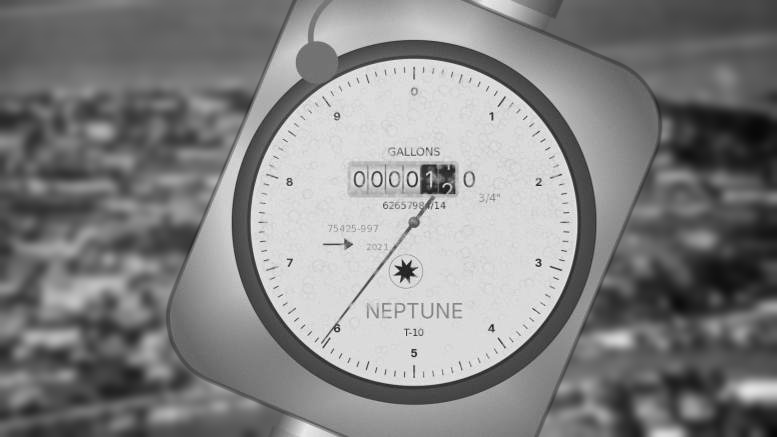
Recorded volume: 116.0,gal
